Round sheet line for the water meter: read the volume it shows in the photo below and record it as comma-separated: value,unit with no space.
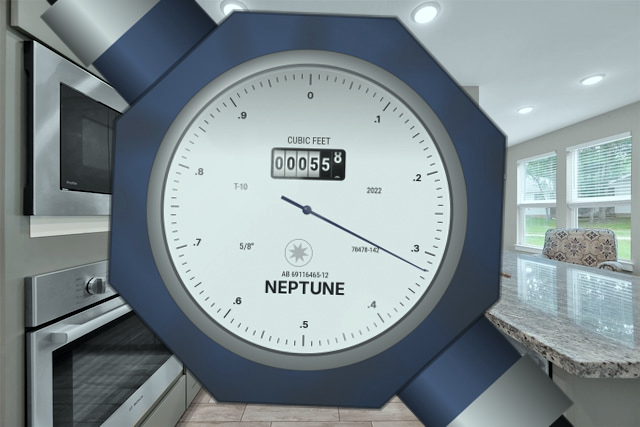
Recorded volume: 558.32,ft³
